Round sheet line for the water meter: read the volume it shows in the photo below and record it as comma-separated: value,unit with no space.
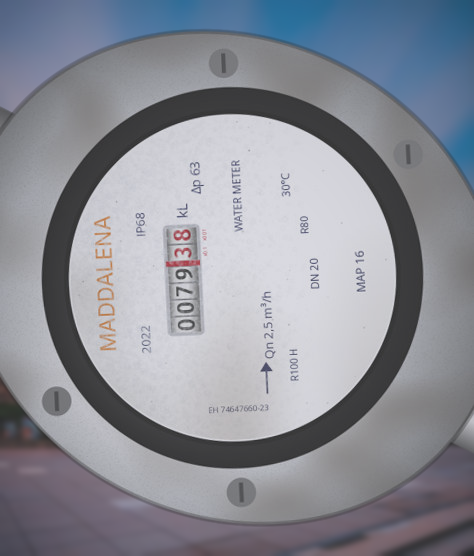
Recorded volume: 79.38,kL
